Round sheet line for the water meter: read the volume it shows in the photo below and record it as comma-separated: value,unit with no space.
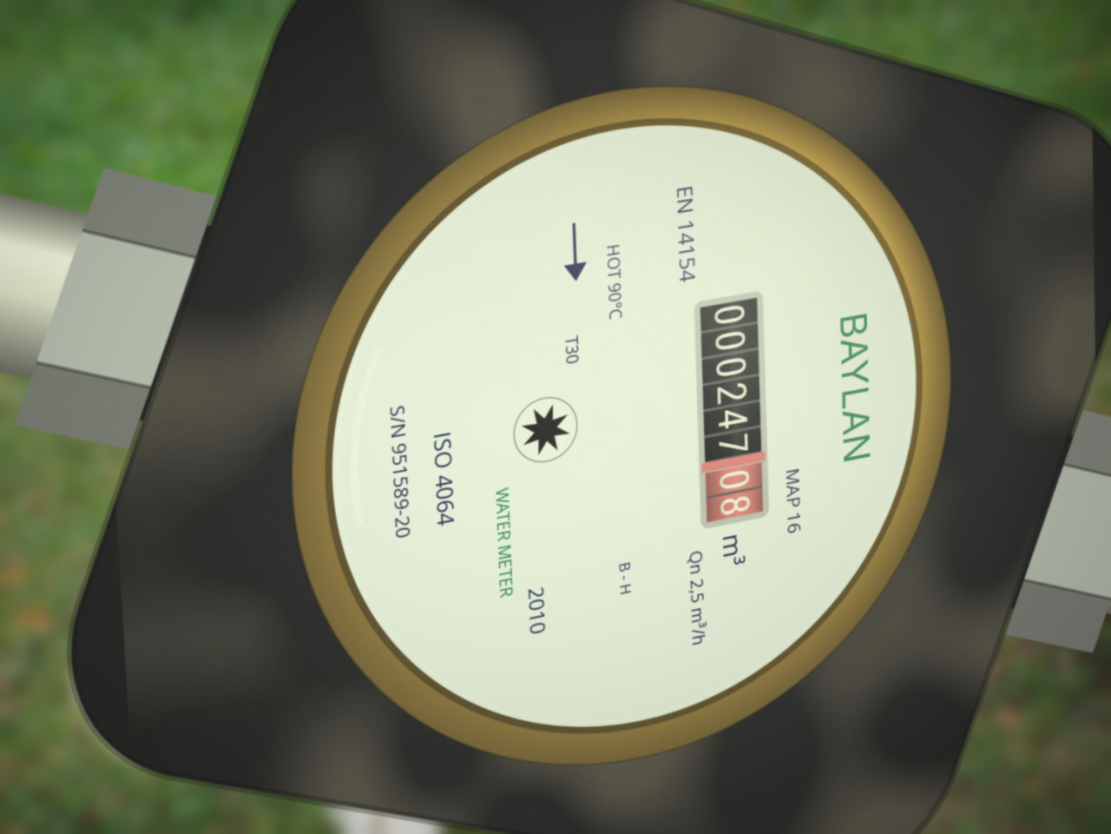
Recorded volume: 247.08,m³
